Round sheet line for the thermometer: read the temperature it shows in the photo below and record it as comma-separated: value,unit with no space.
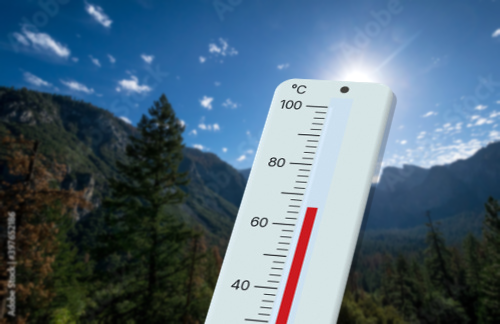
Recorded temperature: 66,°C
